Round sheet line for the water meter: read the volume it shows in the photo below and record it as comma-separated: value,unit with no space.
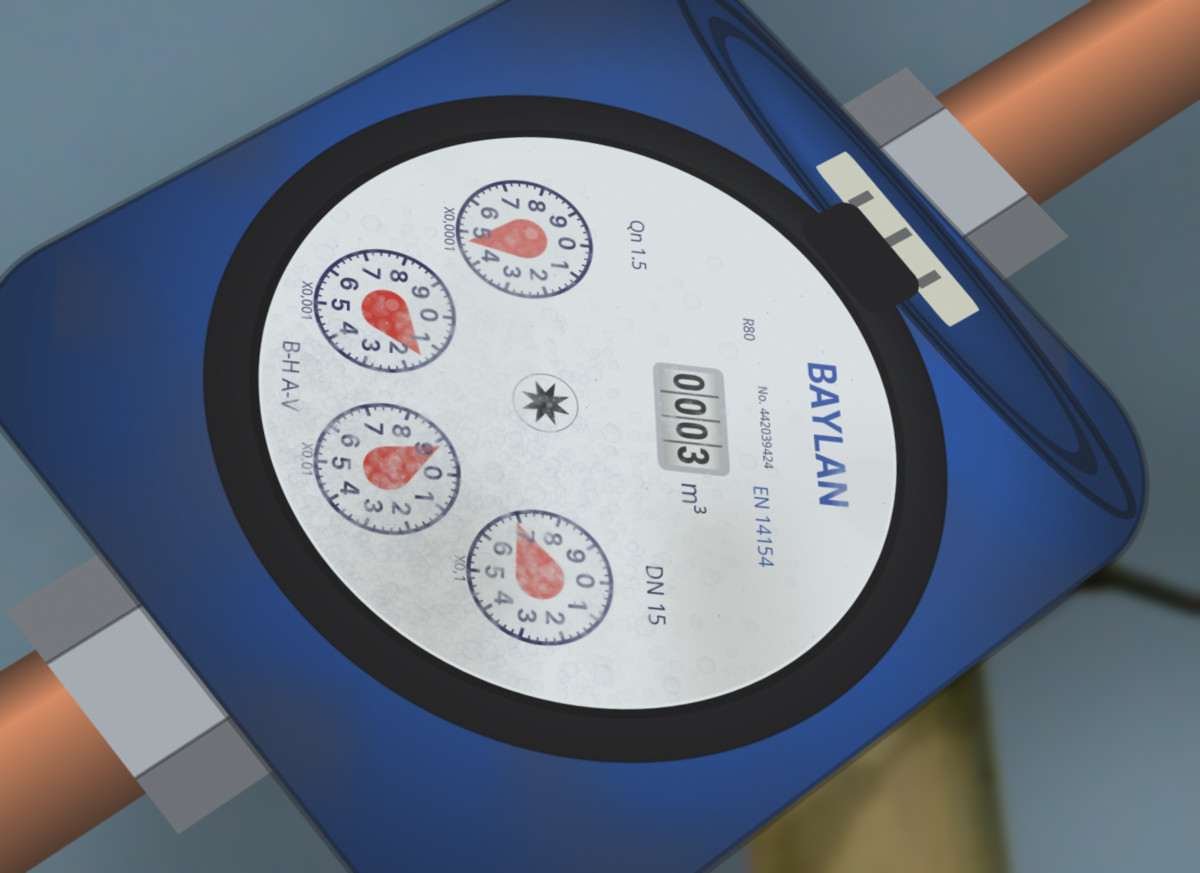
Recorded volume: 3.6914,m³
